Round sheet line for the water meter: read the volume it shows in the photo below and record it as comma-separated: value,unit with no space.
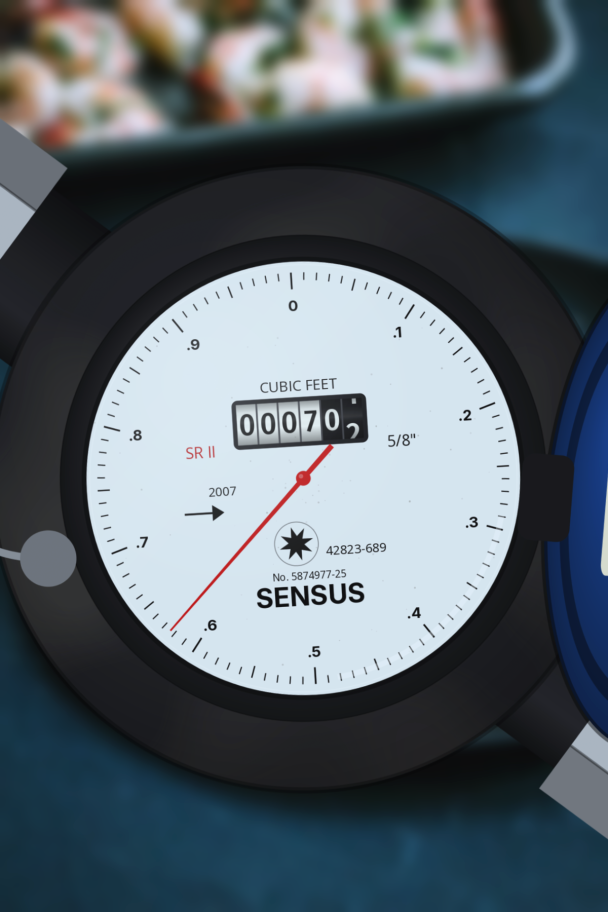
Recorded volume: 701.62,ft³
